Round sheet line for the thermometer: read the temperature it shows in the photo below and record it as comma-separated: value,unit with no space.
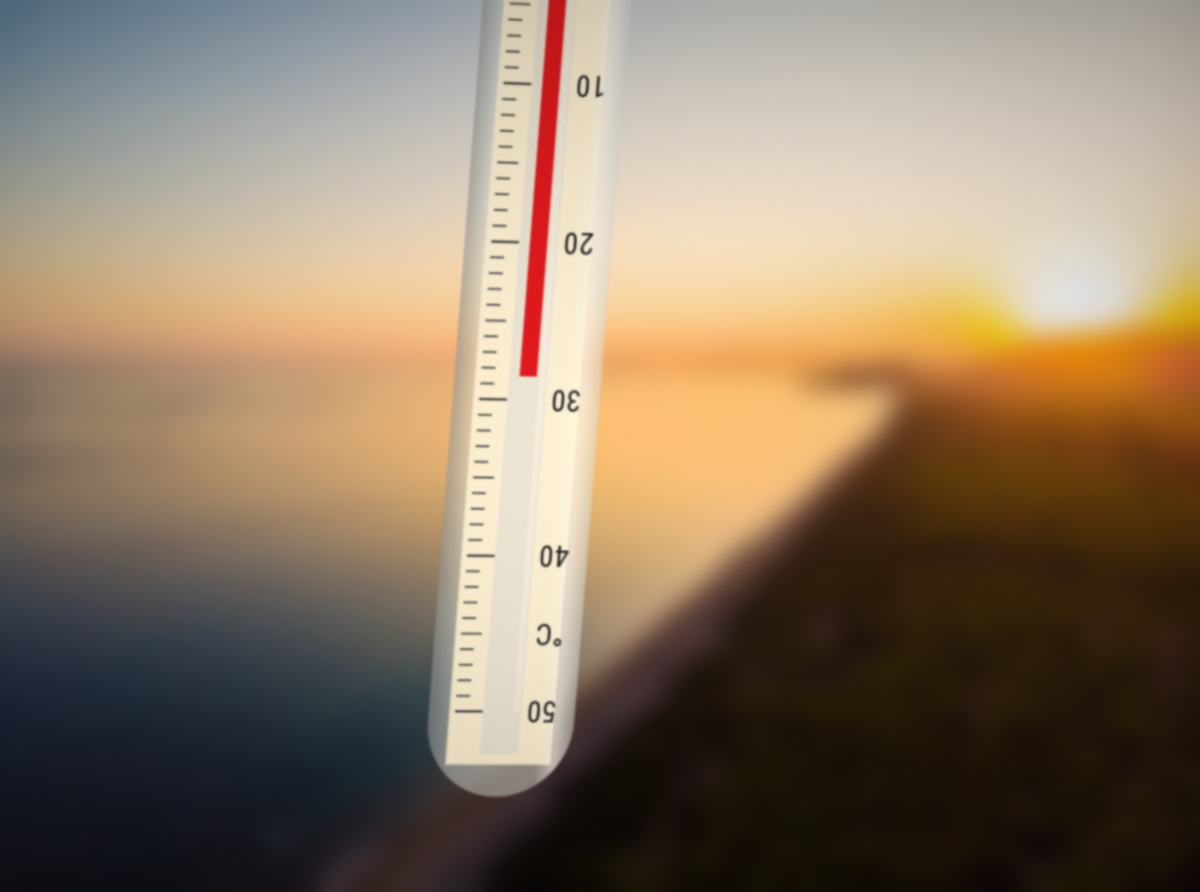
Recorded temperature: 28.5,°C
